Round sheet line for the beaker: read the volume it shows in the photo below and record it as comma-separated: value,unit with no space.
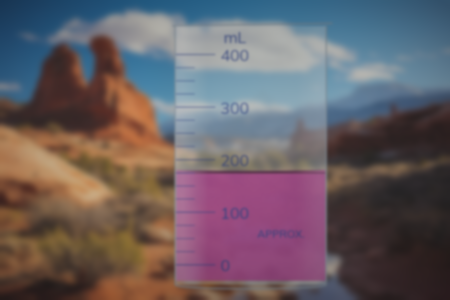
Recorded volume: 175,mL
